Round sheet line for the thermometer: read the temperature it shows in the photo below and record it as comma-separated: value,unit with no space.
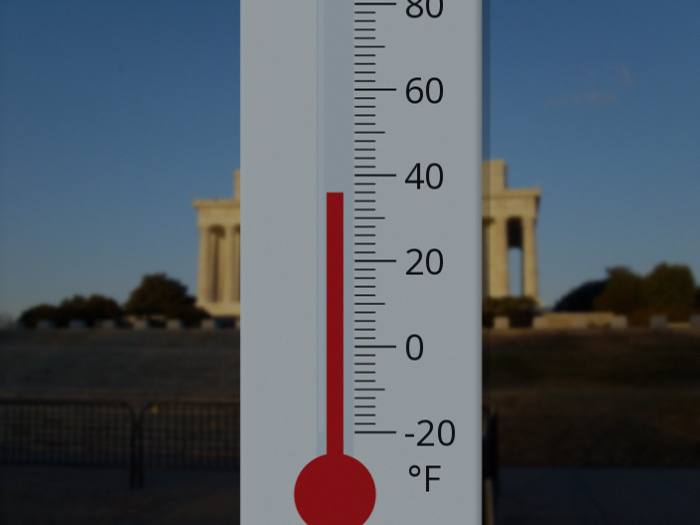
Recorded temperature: 36,°F
